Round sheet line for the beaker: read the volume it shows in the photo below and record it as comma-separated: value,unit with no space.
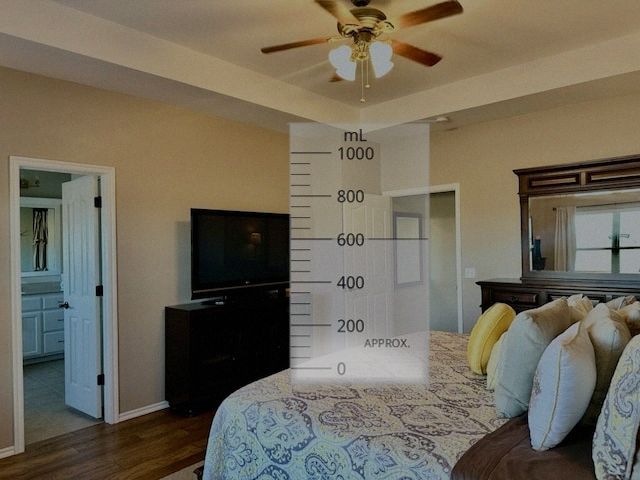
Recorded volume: 600,mL
